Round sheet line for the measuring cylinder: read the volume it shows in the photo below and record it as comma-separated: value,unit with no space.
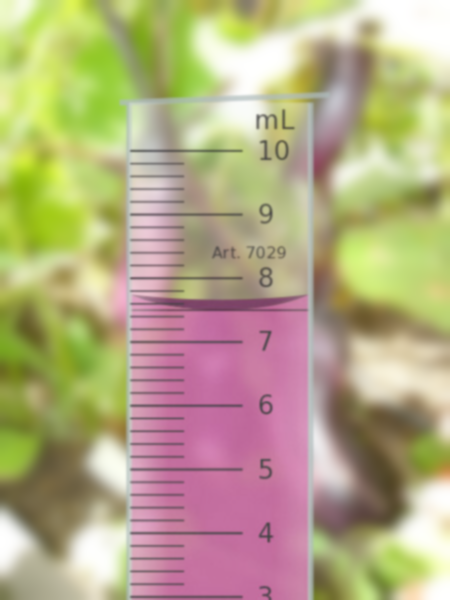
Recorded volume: 7.5,mL
